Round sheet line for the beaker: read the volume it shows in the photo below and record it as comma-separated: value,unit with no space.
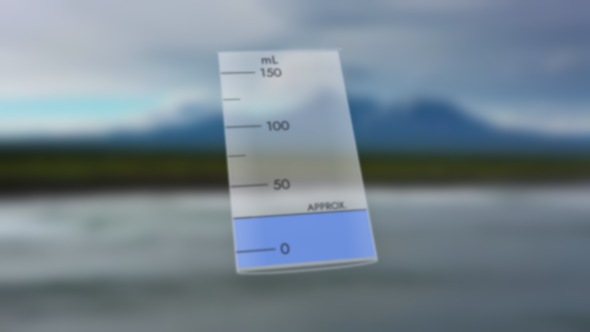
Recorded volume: 25,mL
